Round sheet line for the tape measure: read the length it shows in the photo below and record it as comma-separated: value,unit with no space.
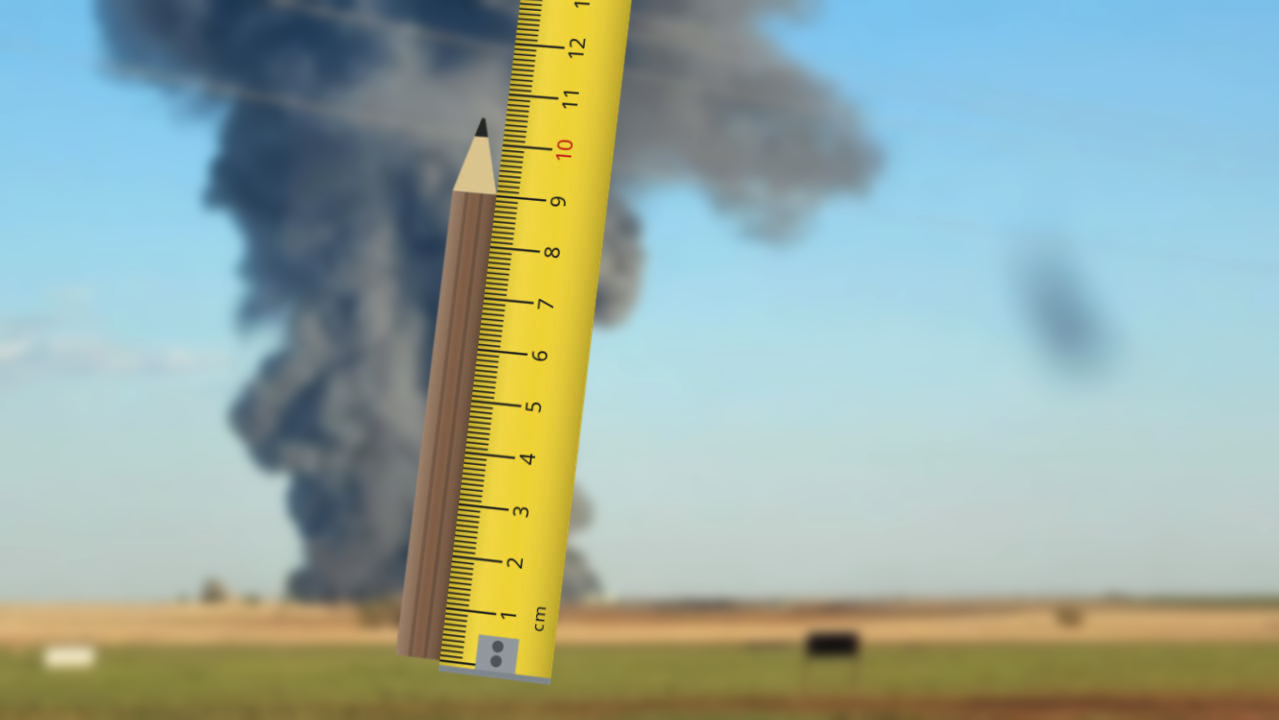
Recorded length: 10.5,cm
